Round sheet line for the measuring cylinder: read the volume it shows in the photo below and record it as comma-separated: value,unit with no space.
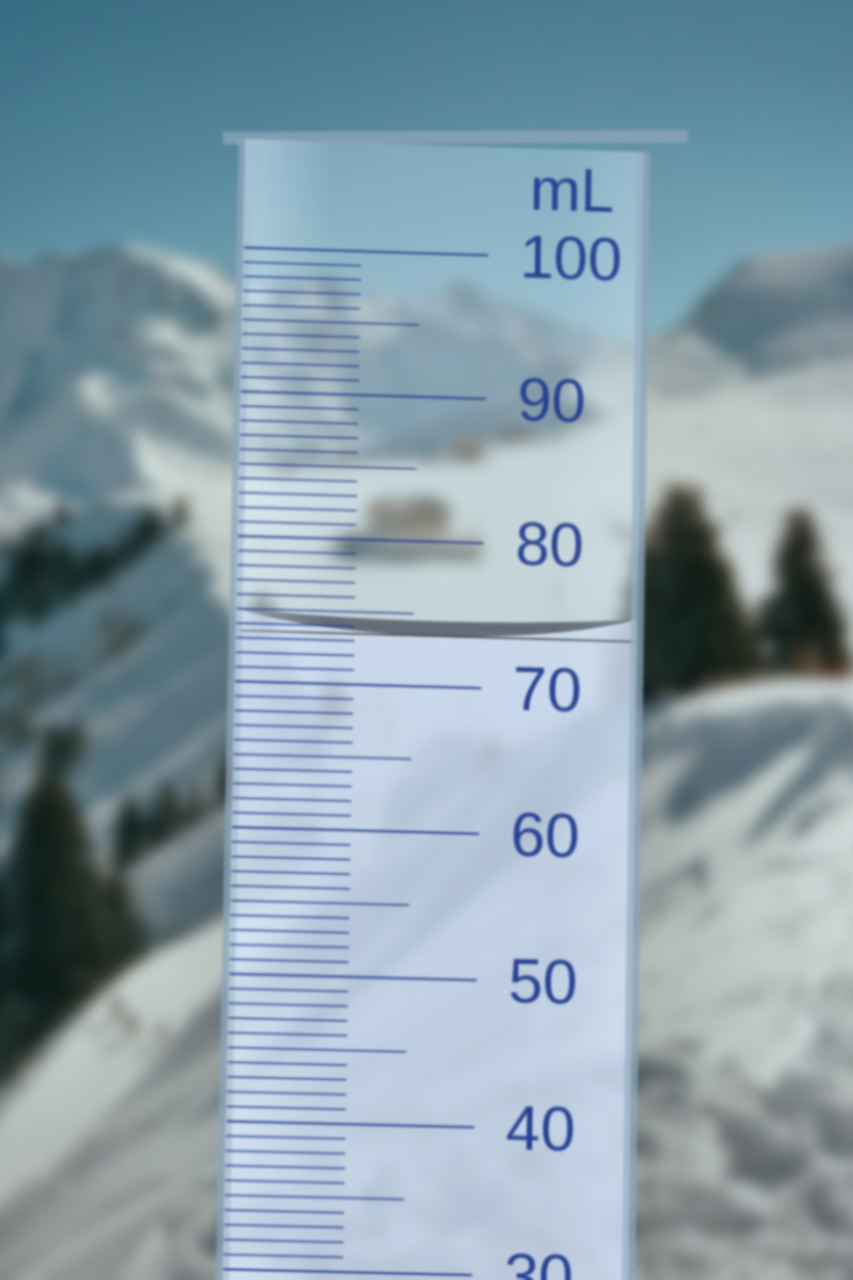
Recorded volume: 73.5,mL
